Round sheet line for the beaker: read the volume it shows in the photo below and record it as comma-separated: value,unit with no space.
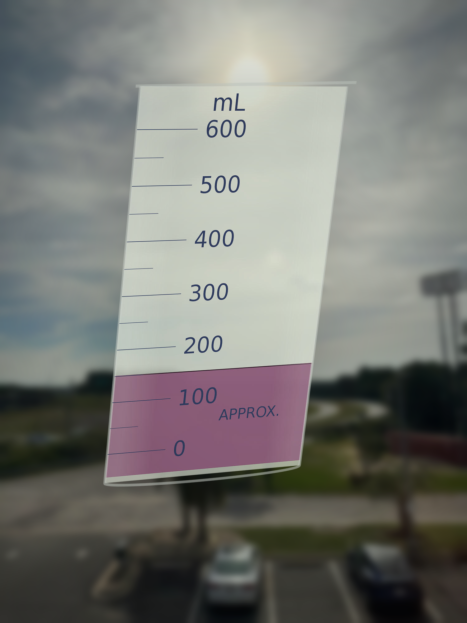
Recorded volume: 150,mL
